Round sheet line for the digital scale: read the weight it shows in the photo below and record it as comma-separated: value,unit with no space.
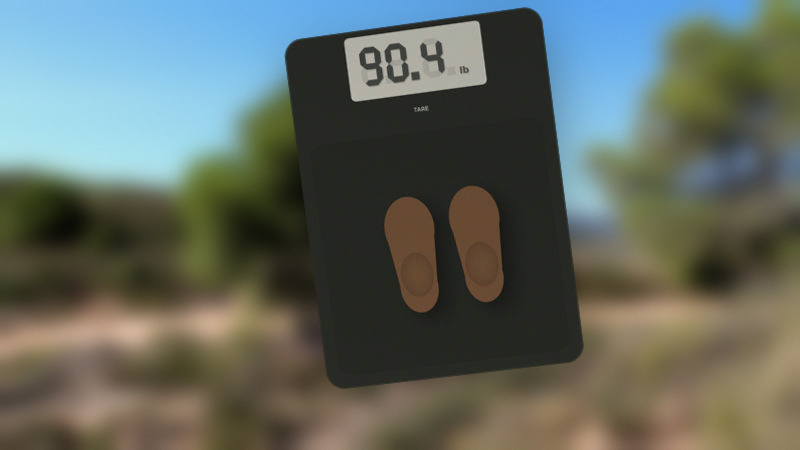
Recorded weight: 90.4,lb
